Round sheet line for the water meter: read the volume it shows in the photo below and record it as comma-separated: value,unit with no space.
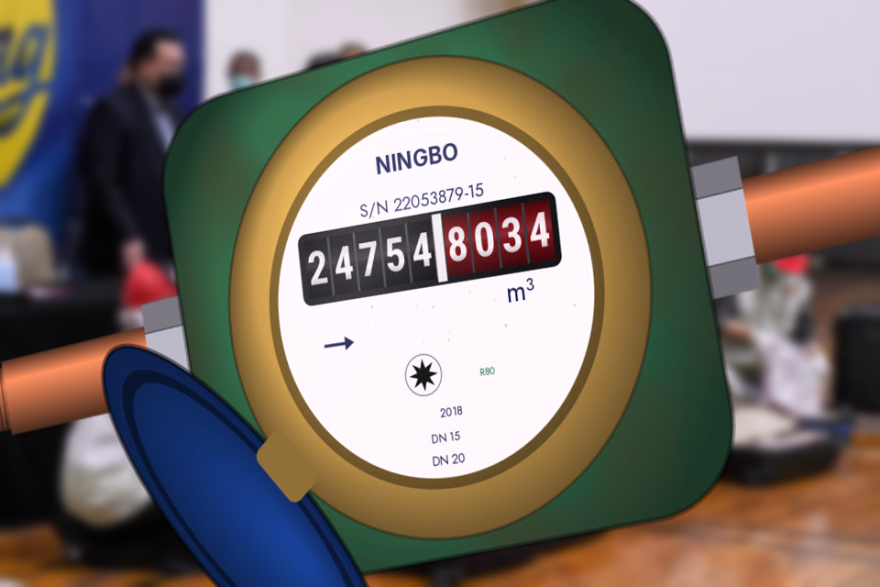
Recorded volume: 24754.8034,m³
